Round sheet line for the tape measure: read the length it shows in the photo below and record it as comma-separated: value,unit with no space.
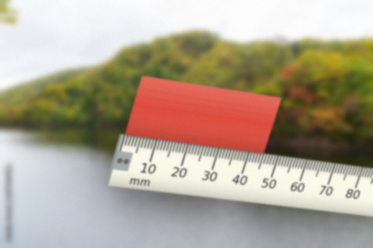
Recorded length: 45,mm
